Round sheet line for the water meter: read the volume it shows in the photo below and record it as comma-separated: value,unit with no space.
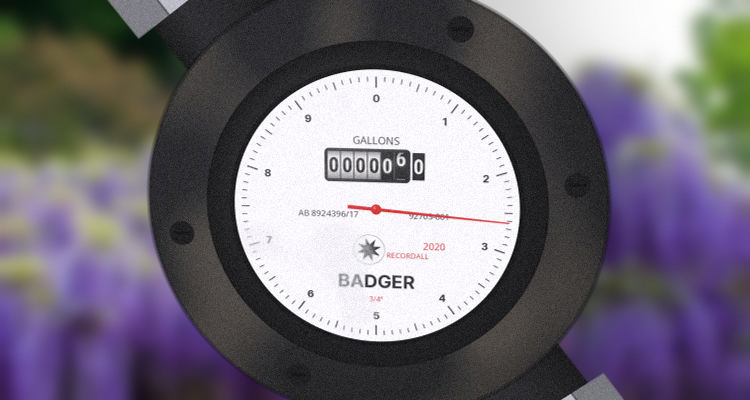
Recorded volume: 62.6,gal
